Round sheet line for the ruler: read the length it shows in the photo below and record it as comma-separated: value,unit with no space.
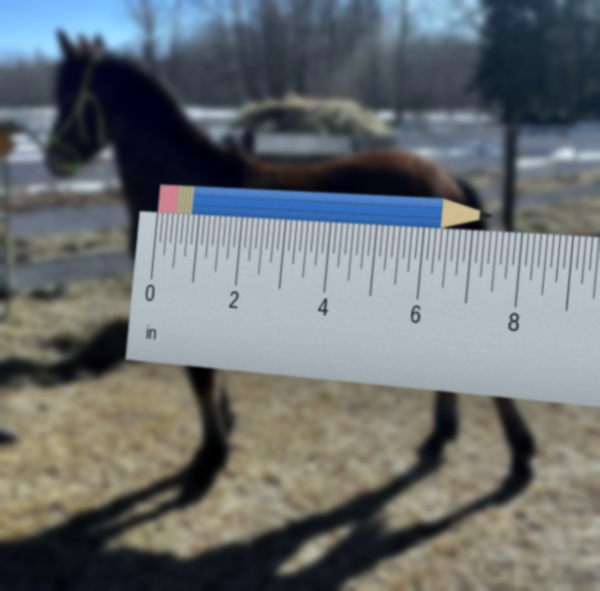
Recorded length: 7.375,in
